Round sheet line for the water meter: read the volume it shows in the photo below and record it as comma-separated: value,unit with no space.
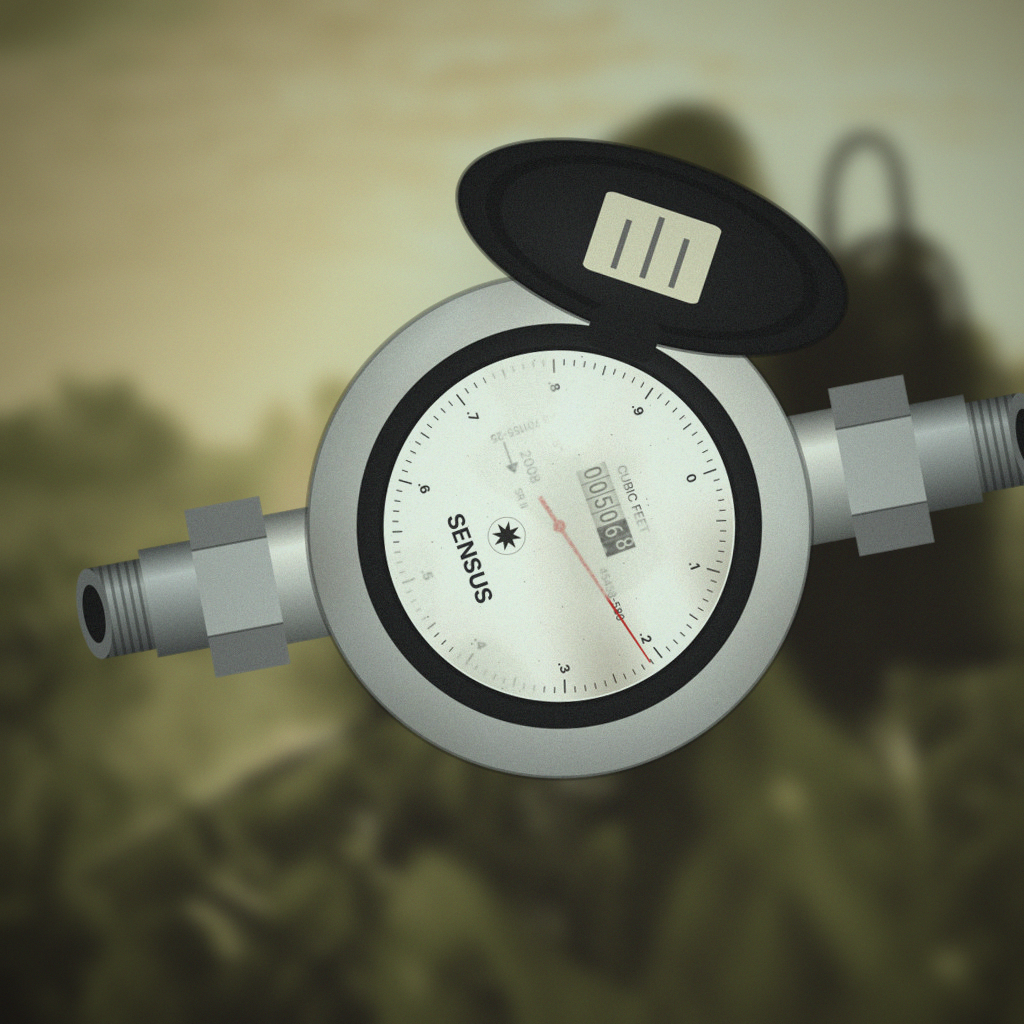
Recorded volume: 5068.21,ft³
